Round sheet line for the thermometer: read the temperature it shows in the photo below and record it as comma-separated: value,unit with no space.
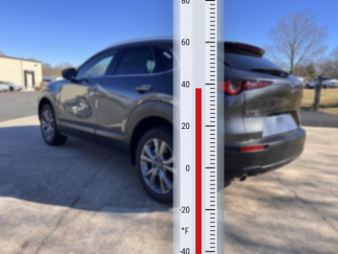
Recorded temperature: 38,°F
